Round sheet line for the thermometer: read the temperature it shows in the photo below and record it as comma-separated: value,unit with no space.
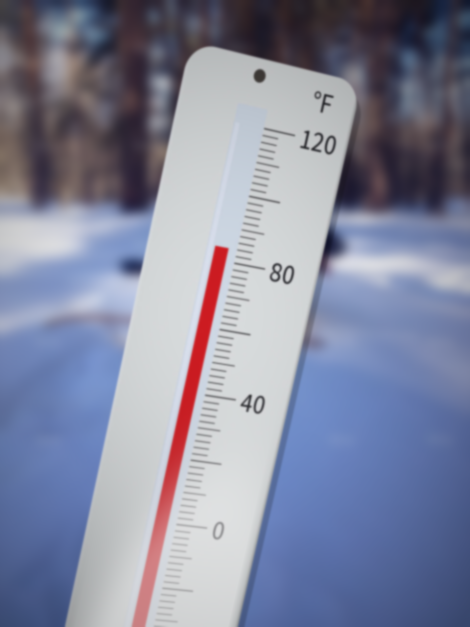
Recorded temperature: 84,°F
